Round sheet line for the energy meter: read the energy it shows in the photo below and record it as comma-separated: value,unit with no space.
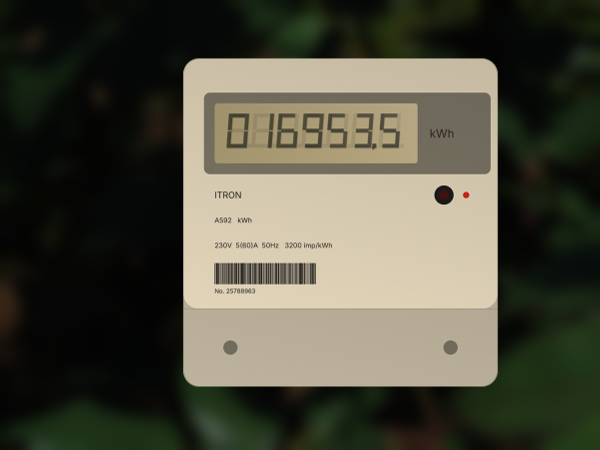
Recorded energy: 16953.5,kWh
